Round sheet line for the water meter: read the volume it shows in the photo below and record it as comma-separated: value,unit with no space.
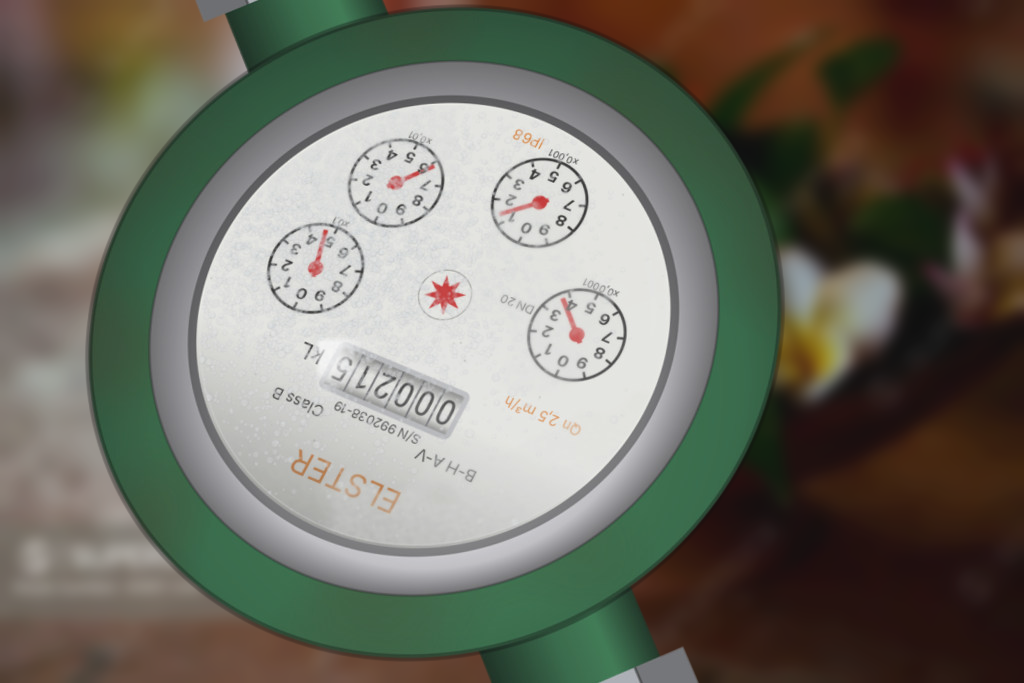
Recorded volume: 215.4613,kL
